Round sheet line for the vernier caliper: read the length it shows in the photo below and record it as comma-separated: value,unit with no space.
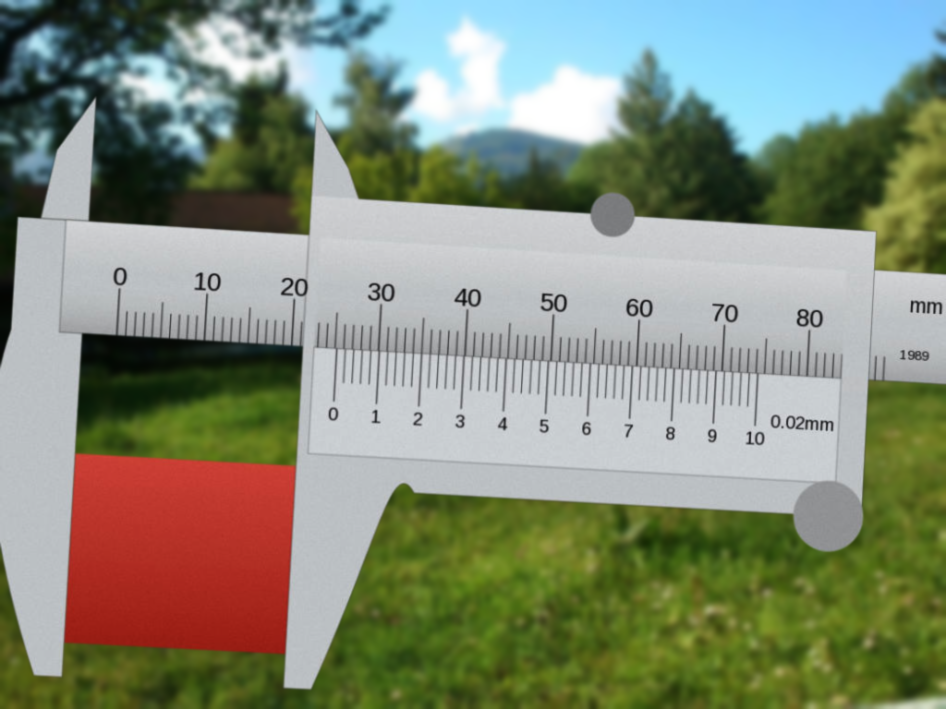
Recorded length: 25.2,mm
